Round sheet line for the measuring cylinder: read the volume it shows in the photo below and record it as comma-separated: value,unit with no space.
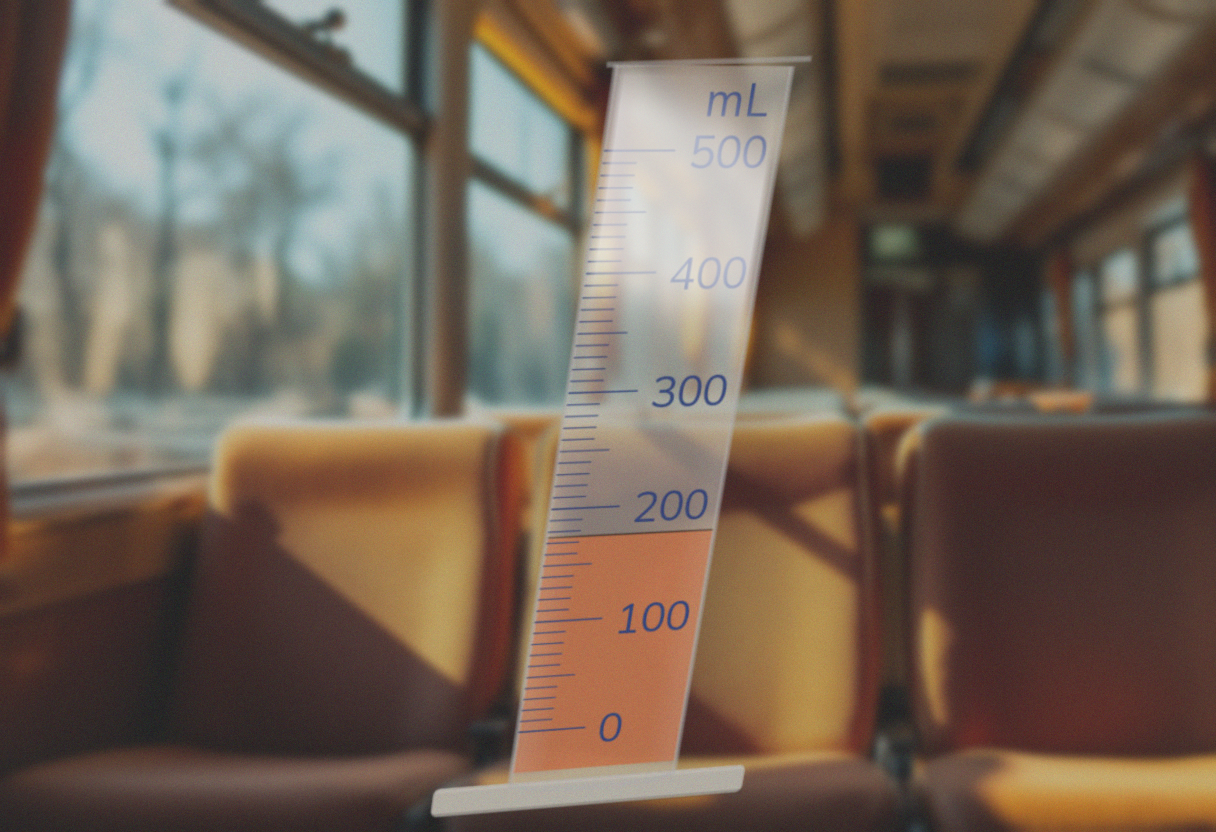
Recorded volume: 175,mL
